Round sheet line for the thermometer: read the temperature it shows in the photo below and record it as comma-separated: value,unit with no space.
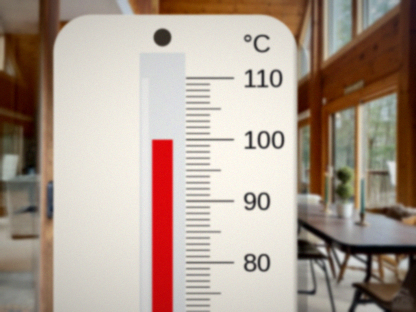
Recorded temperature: 100,°C
